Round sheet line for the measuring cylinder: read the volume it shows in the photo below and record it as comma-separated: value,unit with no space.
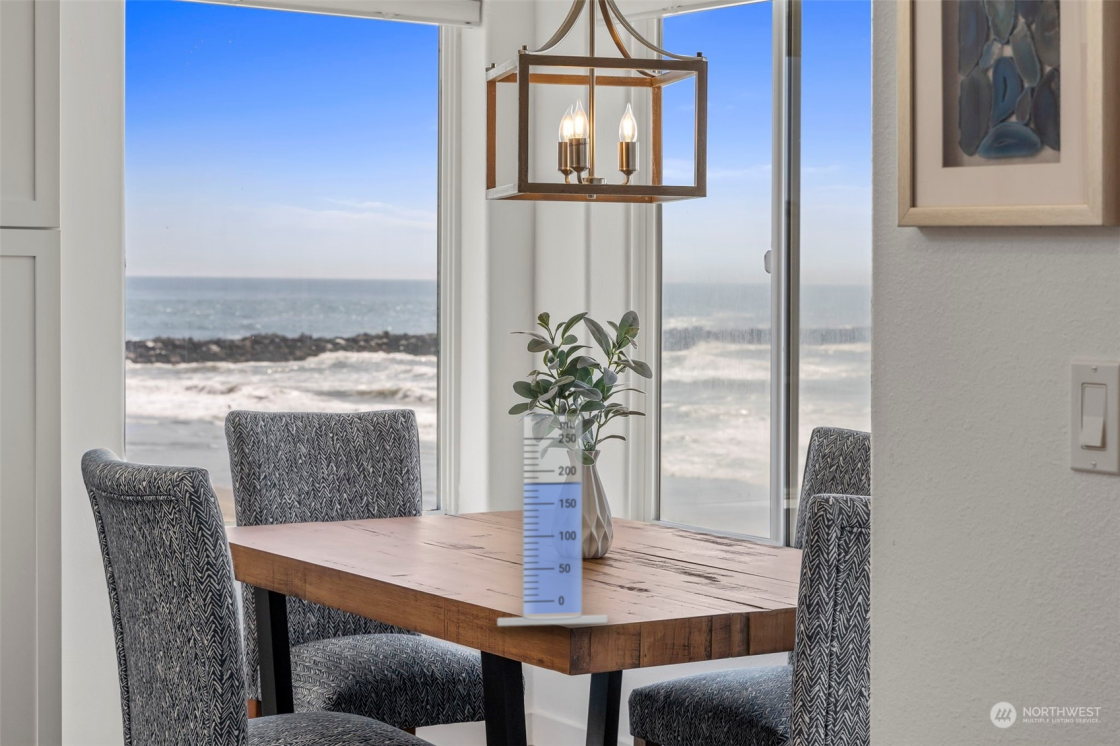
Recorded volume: 180,mL
